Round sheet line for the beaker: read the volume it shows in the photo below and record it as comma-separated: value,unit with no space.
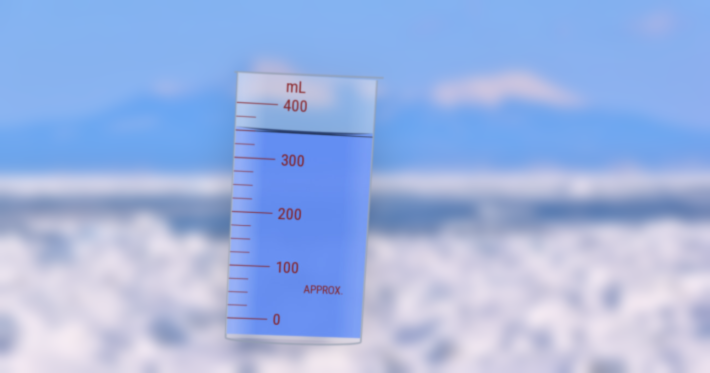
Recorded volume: 350,mL
